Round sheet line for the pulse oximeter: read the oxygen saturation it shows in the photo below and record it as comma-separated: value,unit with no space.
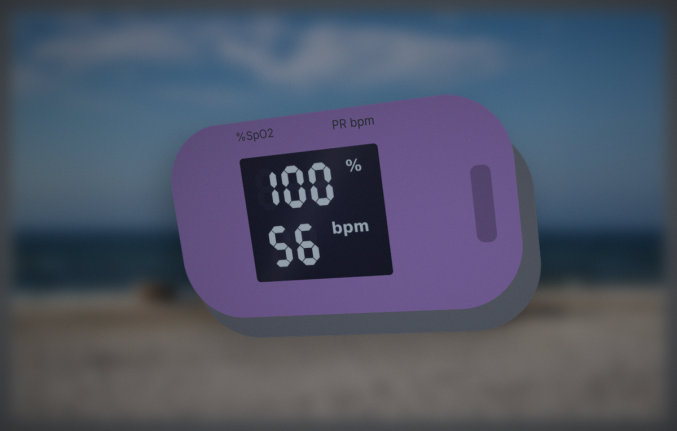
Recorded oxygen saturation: 100,%
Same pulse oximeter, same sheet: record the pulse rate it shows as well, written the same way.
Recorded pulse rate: 56,bpm
